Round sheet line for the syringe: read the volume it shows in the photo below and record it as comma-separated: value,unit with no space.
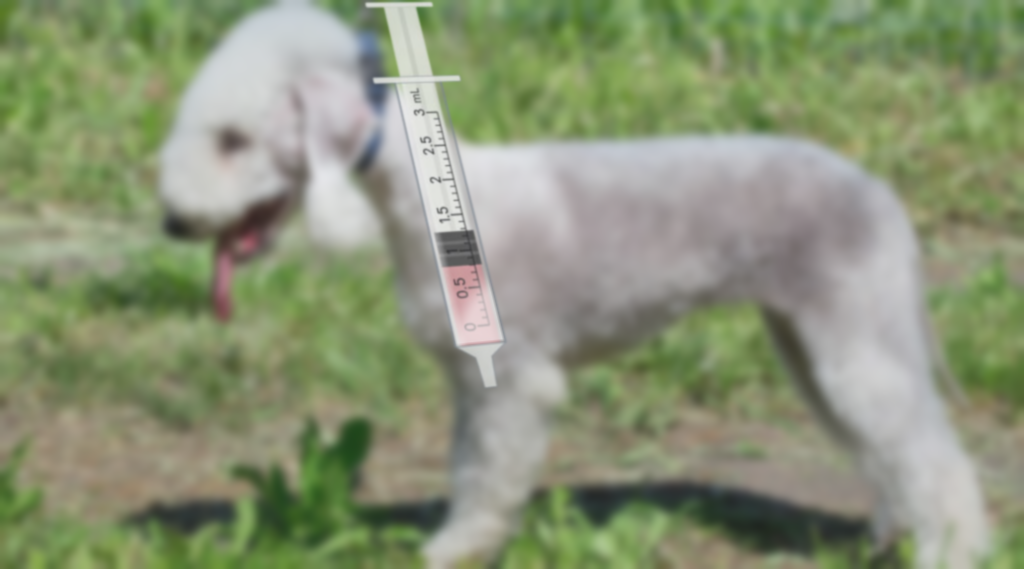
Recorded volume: 0.8,mL
